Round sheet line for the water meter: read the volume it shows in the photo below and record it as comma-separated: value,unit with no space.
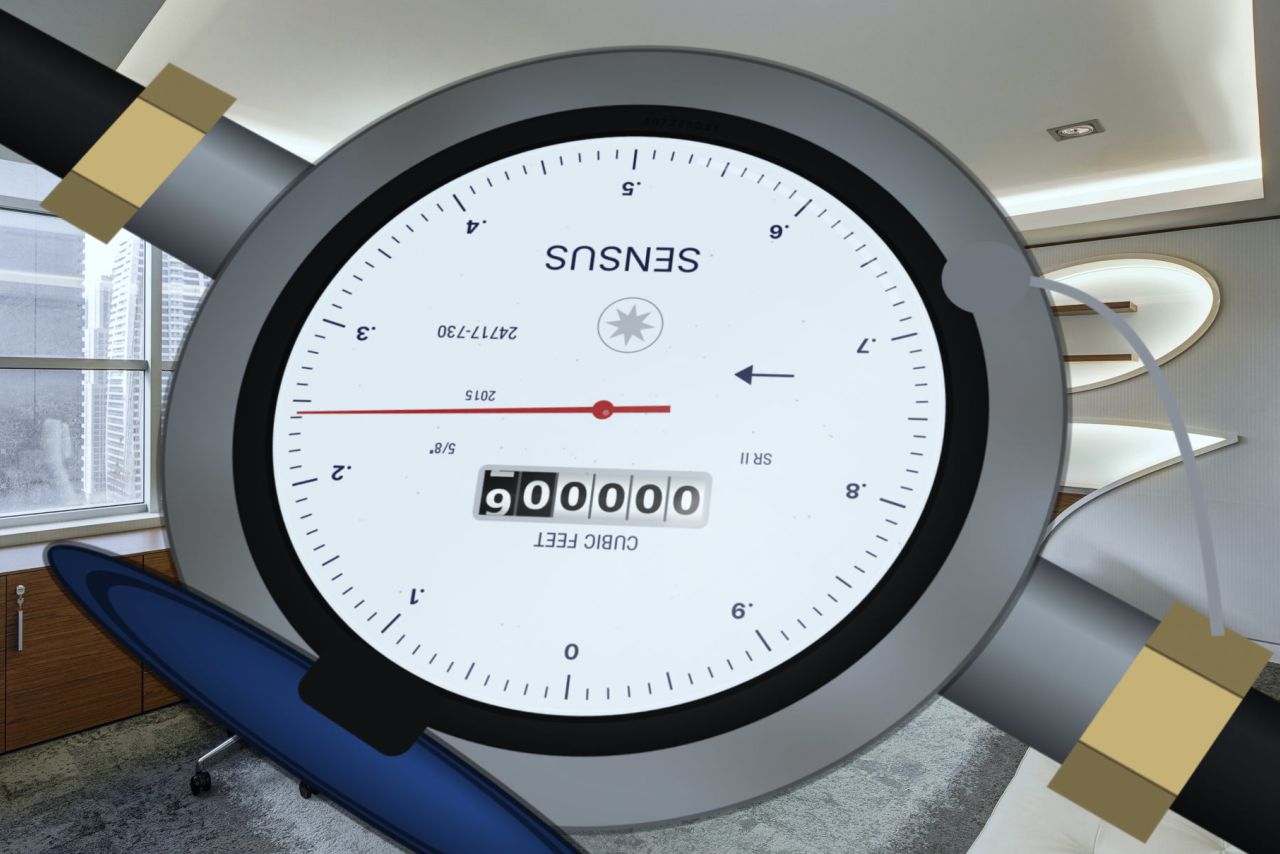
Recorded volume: 6.24,ft³
